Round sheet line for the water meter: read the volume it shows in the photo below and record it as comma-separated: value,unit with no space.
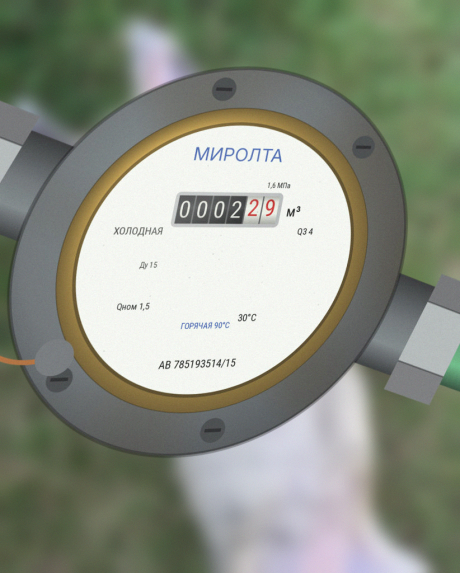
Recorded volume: 2.29,m³
